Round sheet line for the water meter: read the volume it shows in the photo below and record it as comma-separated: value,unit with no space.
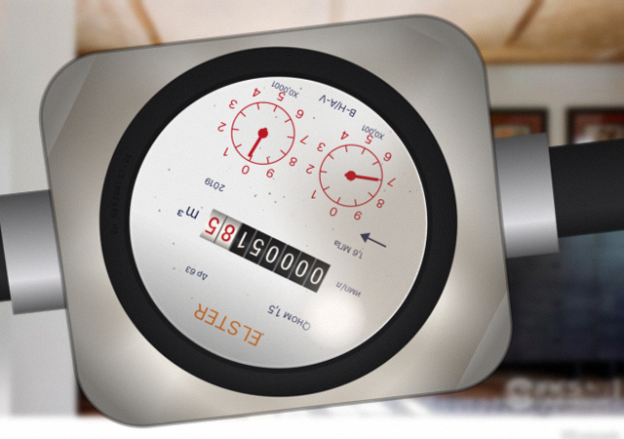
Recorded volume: 51.8570,m³
